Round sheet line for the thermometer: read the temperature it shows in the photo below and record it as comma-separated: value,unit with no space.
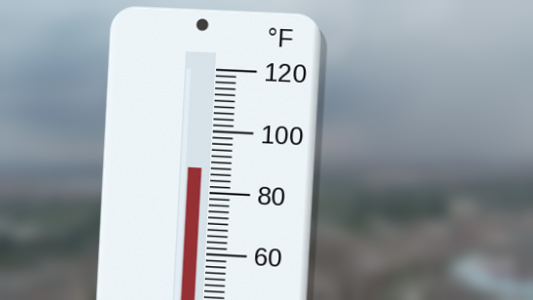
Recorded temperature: 88,°F
